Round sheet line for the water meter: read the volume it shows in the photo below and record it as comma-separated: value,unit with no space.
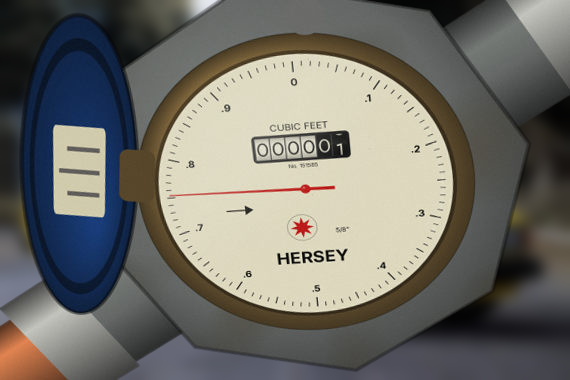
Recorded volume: 0.75,ft³
